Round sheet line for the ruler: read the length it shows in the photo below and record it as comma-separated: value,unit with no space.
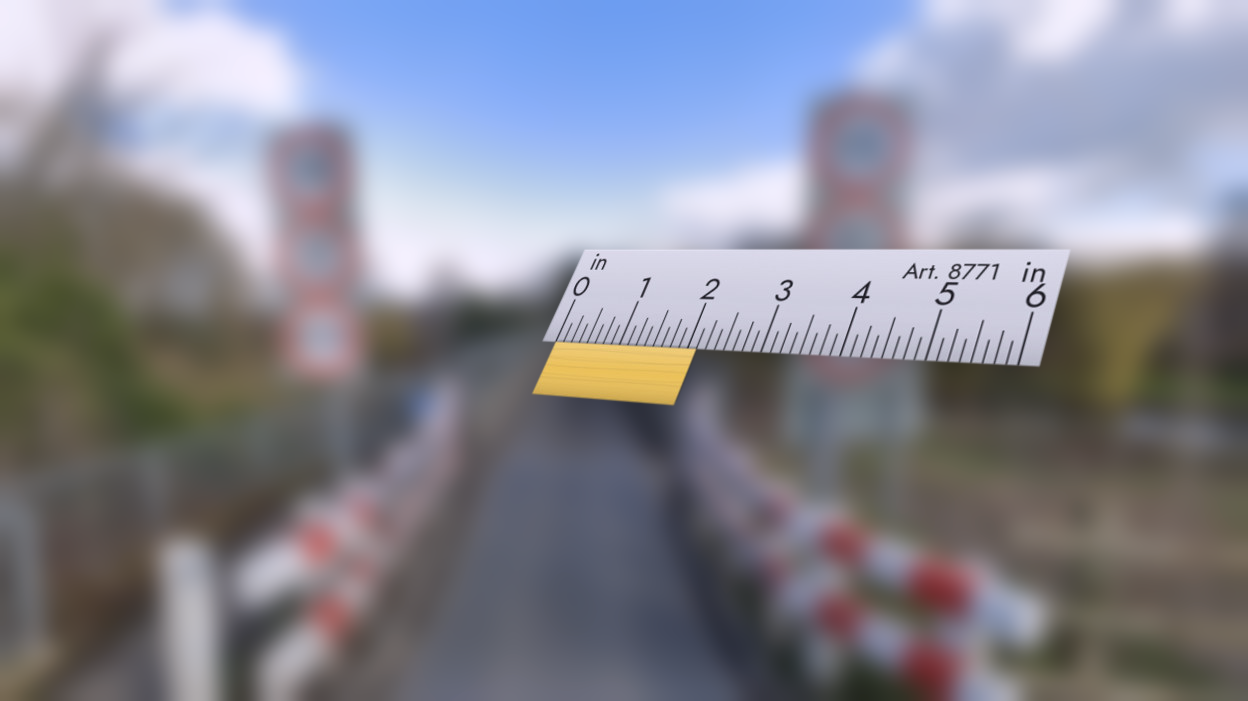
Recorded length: 2.125,in
